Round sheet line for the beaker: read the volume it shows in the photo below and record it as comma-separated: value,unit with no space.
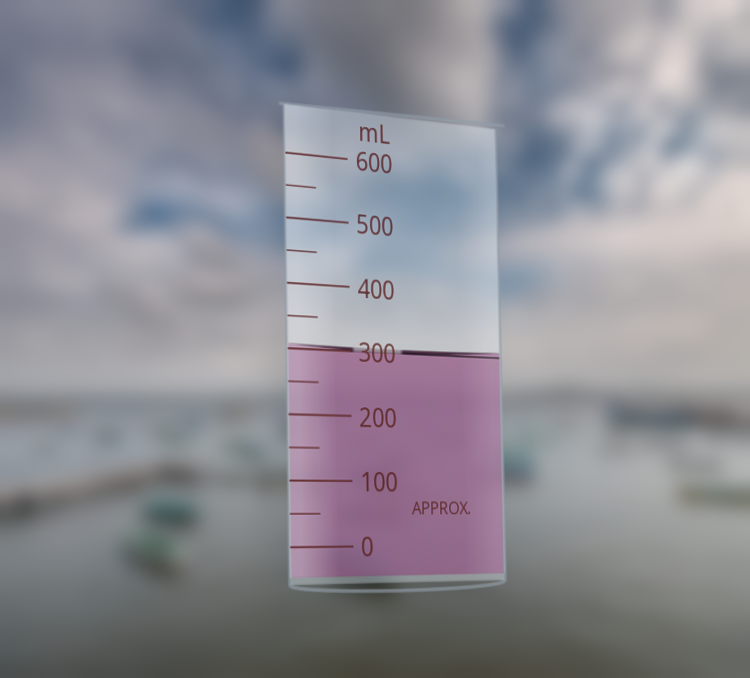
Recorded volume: 300,mL
